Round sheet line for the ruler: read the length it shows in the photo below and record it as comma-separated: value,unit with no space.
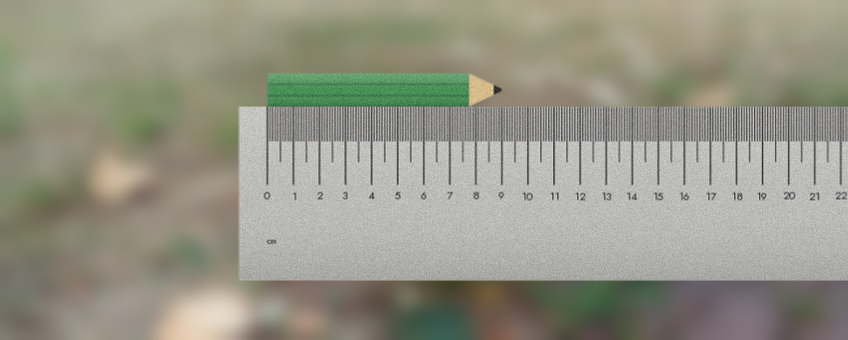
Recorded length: 9,cm
